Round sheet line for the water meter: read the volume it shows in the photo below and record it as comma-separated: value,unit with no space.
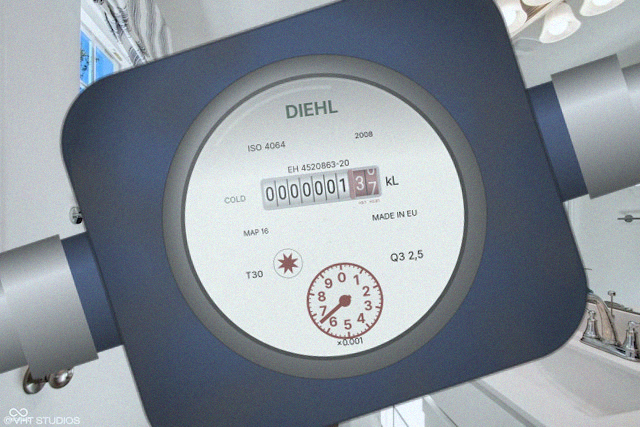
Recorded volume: 1.366,kL
